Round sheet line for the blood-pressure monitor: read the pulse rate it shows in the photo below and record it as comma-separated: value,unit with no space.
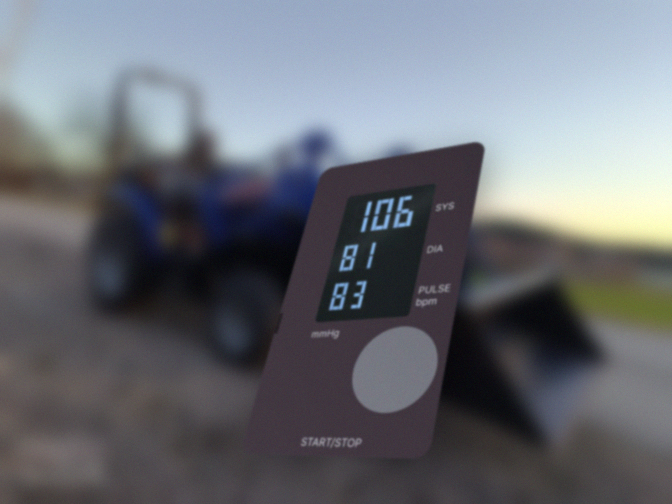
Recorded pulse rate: 83,bpm
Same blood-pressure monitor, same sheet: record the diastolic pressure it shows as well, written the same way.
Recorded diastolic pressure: 81,mmHg
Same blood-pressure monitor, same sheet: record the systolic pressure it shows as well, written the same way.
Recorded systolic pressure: 106,mmHg
